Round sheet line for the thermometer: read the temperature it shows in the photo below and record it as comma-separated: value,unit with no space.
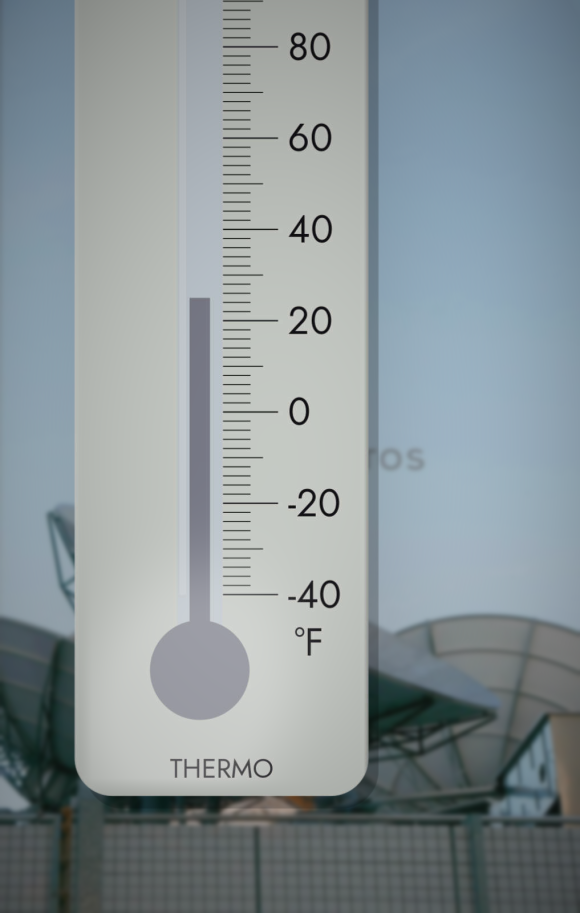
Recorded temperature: 25,°F
